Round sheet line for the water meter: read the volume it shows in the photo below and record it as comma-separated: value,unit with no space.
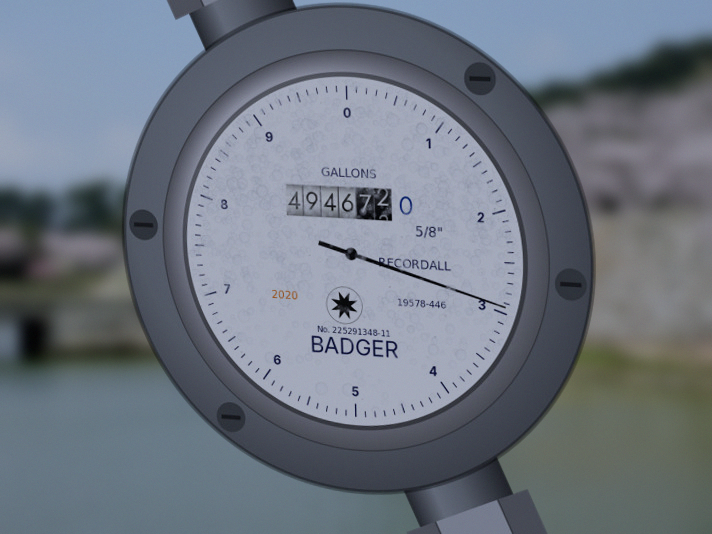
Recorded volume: 4946722.9,gal
